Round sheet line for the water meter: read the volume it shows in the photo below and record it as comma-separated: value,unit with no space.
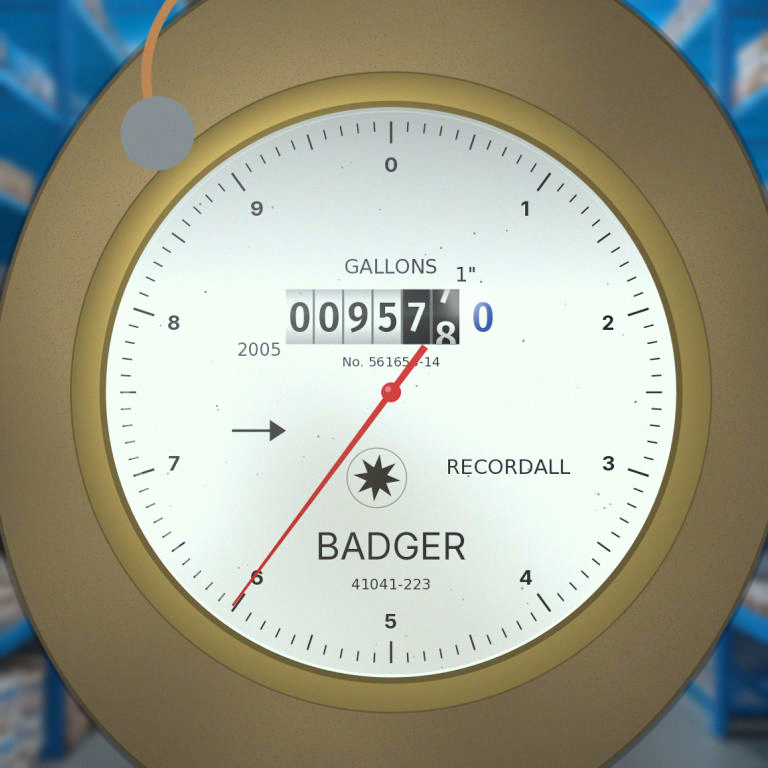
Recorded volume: 95776.0,gal
